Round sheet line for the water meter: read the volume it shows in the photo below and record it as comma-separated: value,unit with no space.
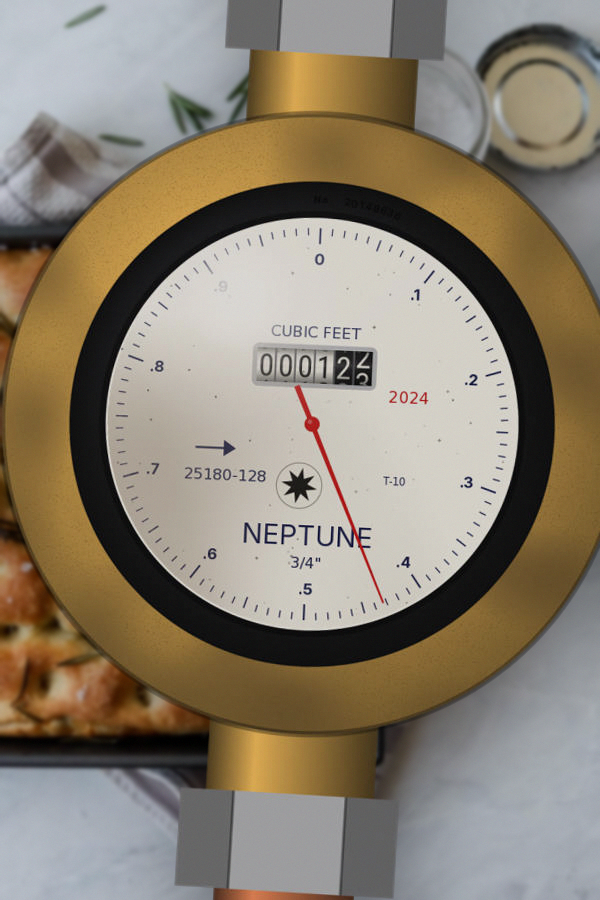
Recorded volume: 122.43,ft³
